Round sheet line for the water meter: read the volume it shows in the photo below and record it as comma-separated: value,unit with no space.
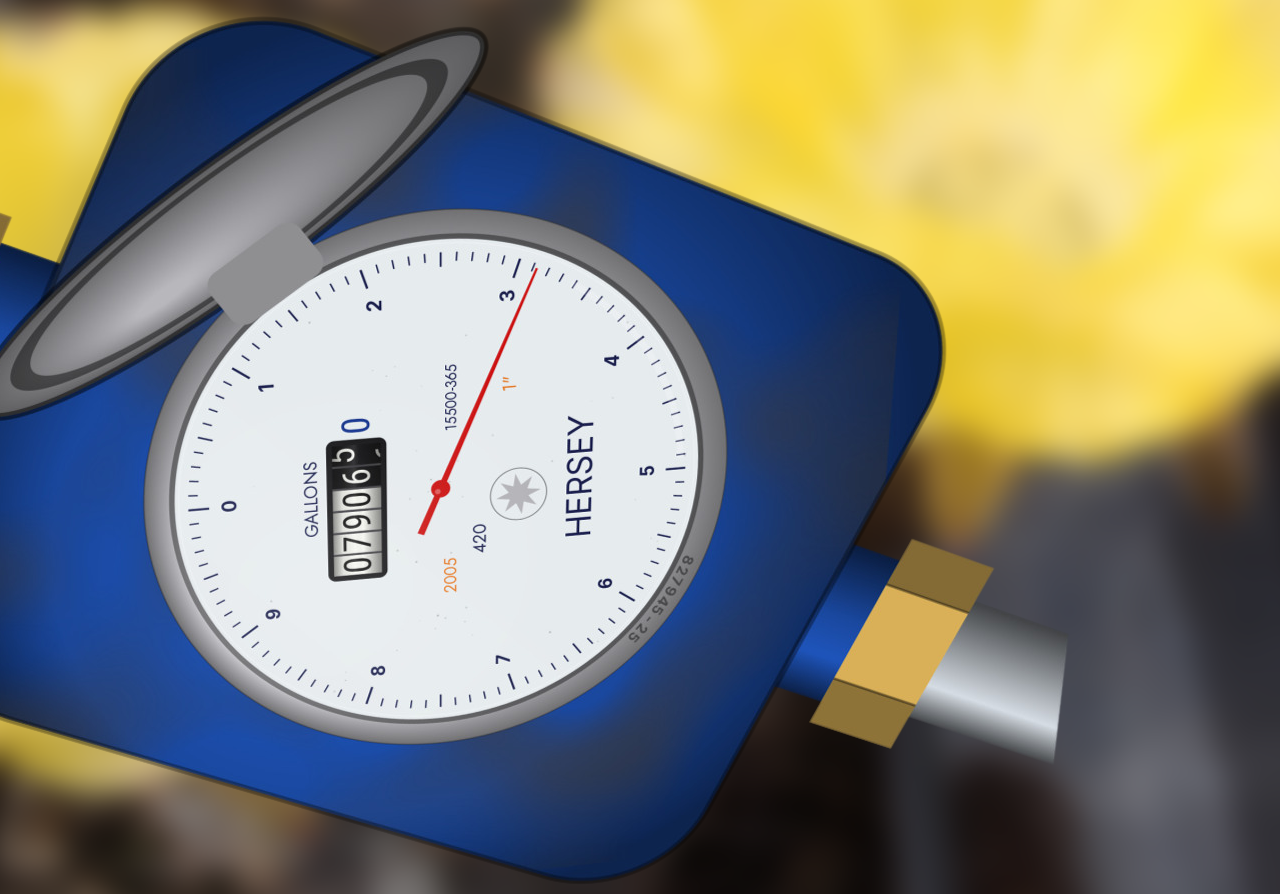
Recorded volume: 790653.1,gal
